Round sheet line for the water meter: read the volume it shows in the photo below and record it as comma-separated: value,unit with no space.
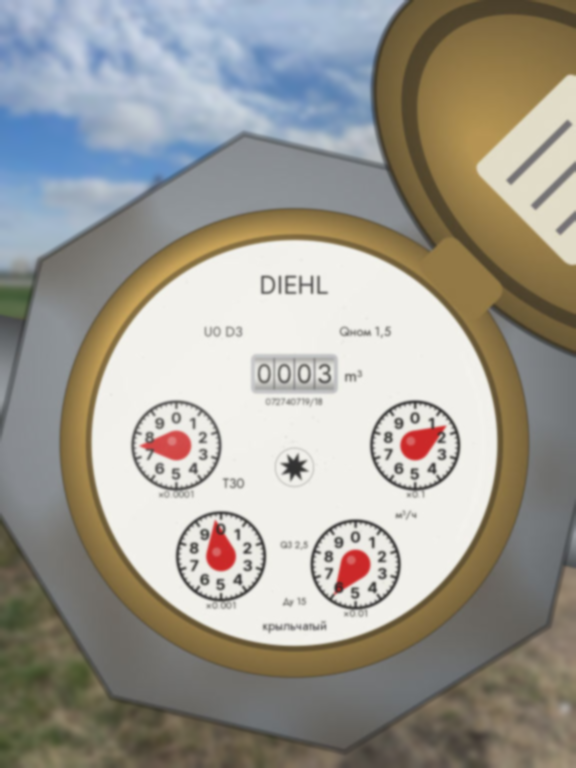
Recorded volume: 3.1597,m³
